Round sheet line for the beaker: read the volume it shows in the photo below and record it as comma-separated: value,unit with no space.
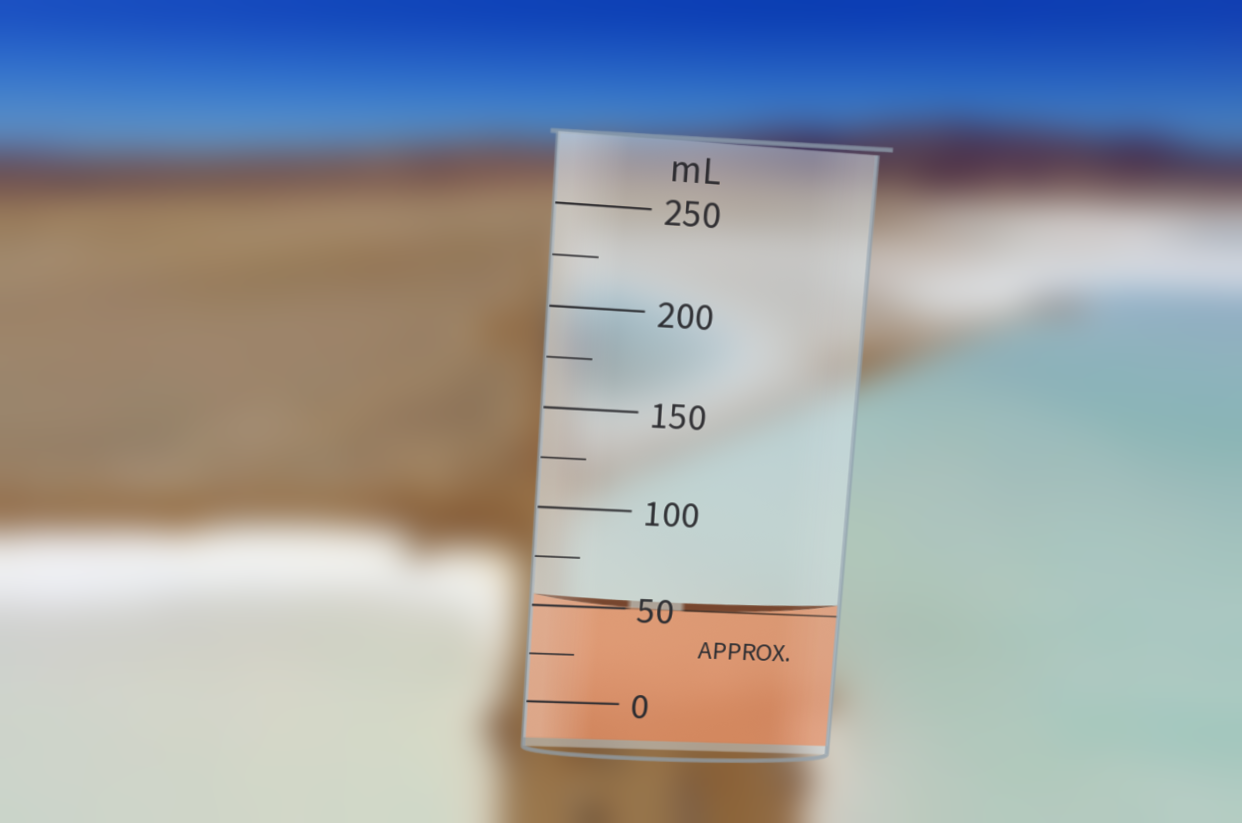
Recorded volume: 50,mL
